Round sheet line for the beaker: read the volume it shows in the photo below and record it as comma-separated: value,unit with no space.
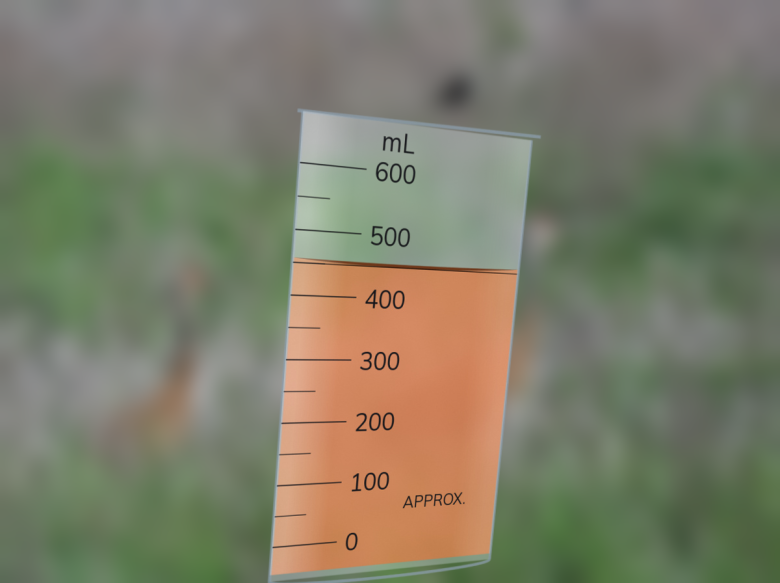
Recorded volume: 450,mL
